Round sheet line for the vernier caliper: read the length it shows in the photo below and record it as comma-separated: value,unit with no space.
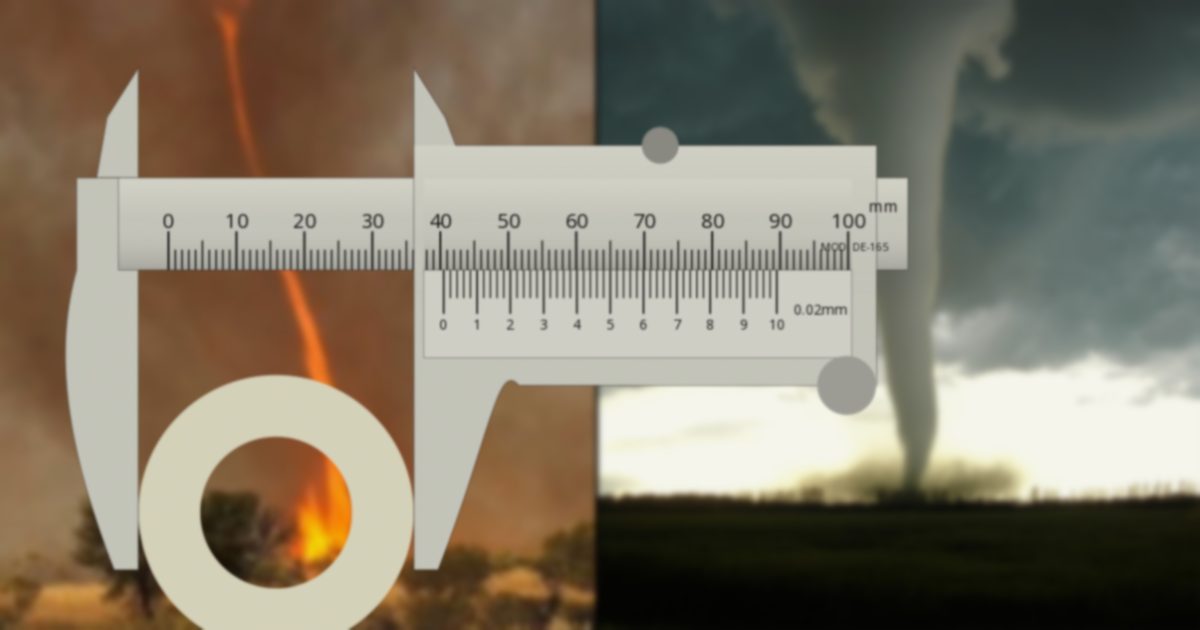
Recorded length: 40.5,mm
